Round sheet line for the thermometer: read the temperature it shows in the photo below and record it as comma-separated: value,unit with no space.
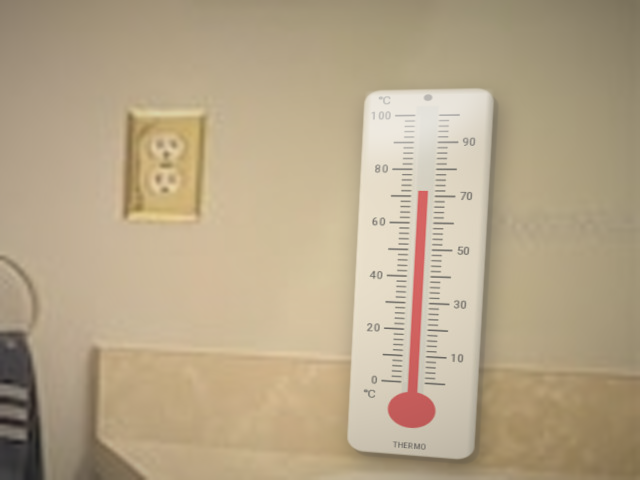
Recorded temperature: 72,°C
